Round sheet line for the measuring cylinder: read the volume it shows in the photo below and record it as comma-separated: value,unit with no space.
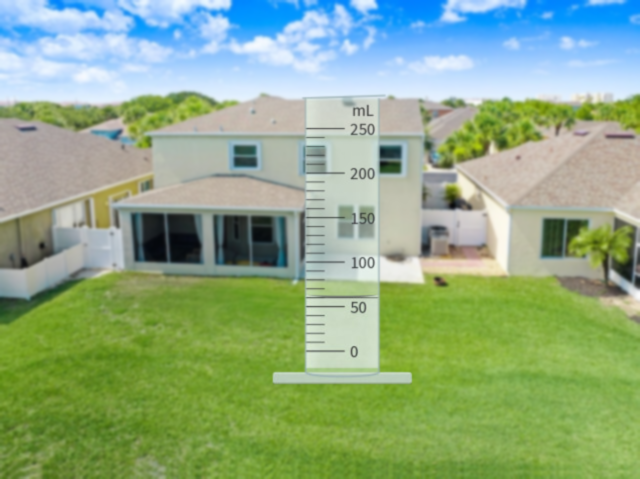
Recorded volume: 60,mL
